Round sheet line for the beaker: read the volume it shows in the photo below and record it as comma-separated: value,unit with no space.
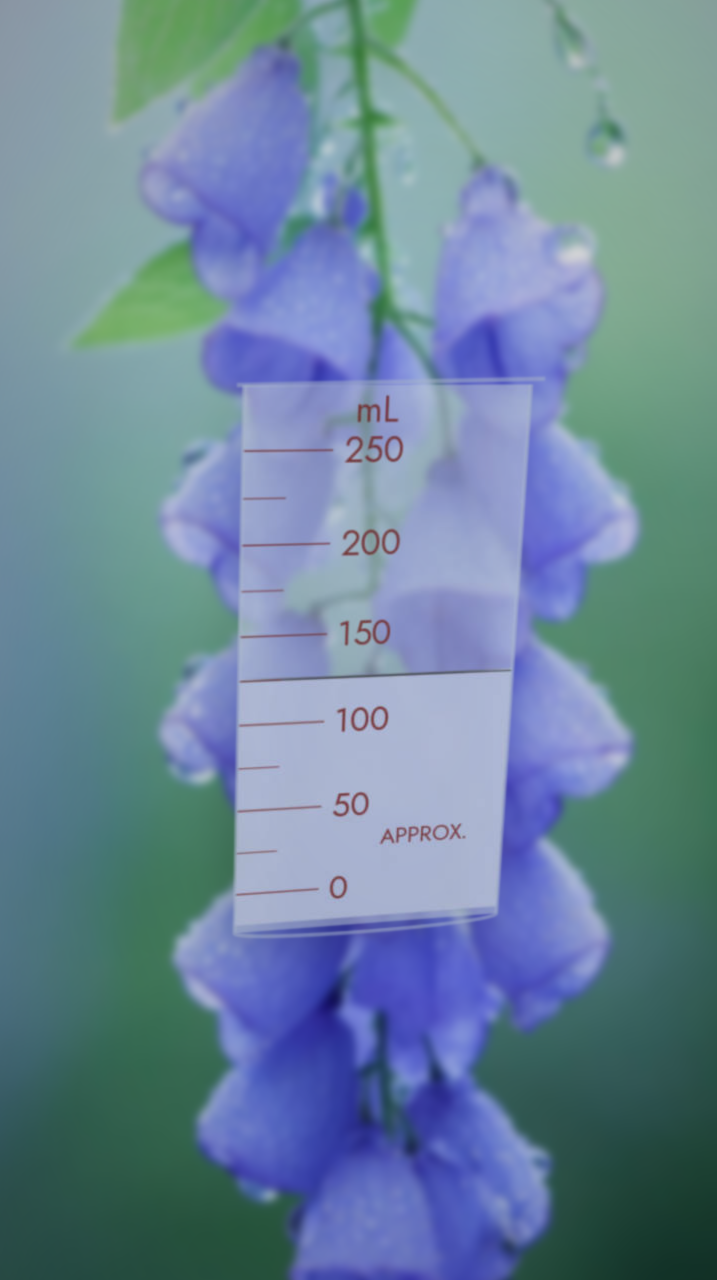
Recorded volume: 125,mL
